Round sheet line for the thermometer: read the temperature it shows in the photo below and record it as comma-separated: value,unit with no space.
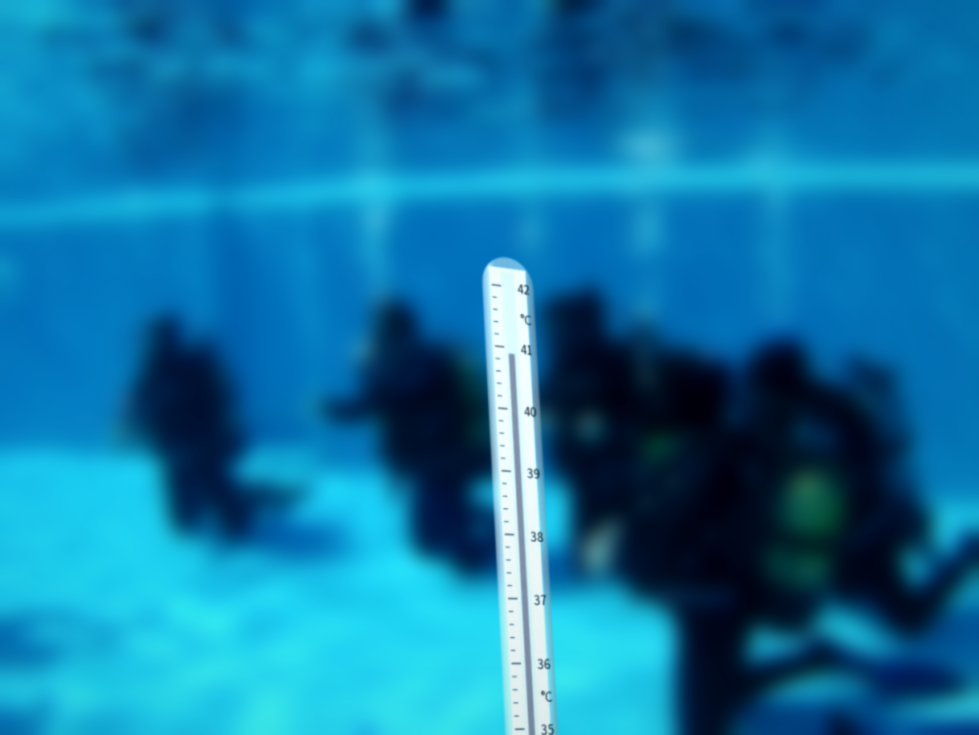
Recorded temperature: 40.9,°C
